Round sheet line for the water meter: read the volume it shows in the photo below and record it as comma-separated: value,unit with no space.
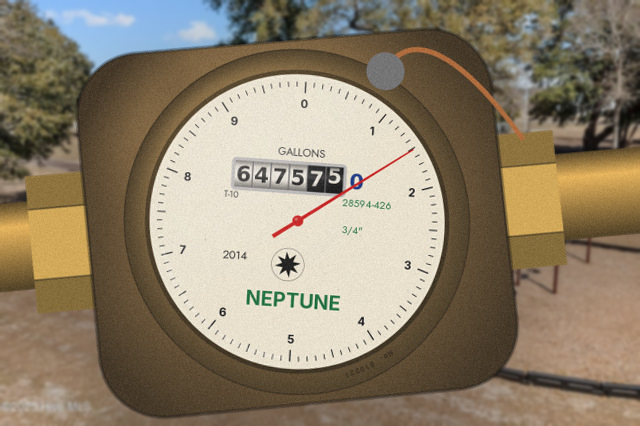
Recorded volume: 6475751.5,gal
